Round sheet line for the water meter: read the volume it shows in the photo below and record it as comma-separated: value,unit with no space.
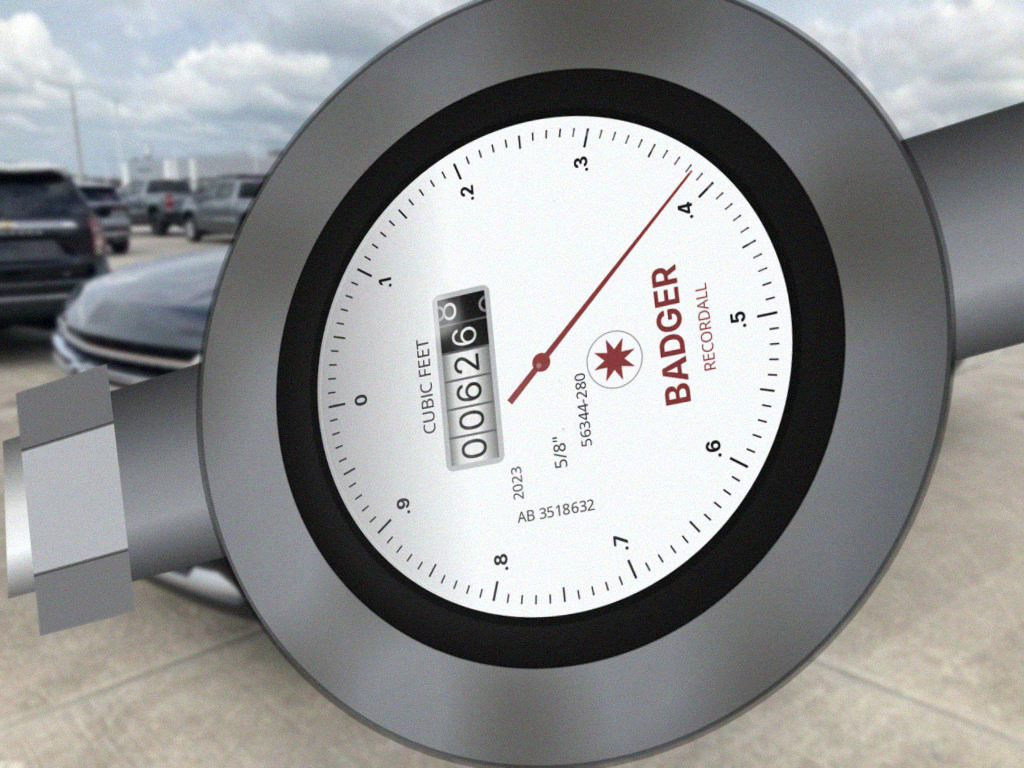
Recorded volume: 6268.38,ft³
